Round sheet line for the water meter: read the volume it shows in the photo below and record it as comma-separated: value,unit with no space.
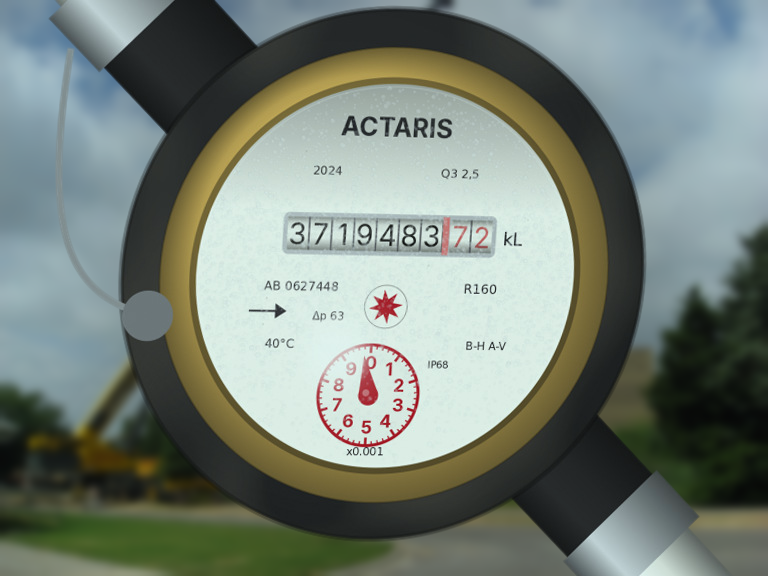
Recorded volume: 3719483.719,kL
